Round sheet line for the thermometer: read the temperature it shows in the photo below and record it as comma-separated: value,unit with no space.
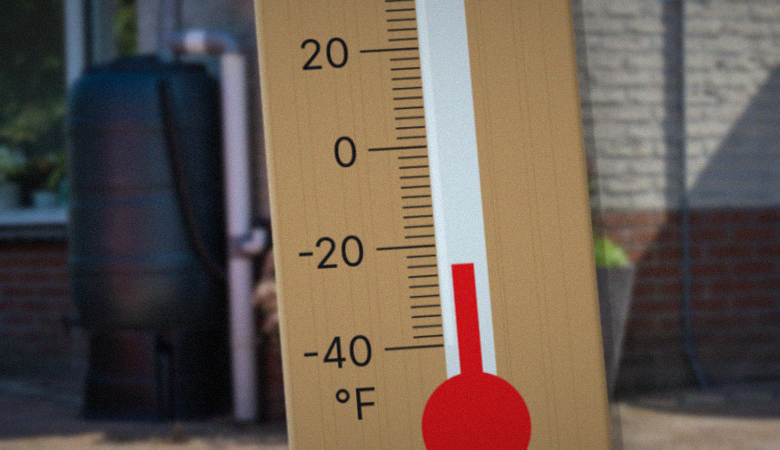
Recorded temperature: -24,°F
